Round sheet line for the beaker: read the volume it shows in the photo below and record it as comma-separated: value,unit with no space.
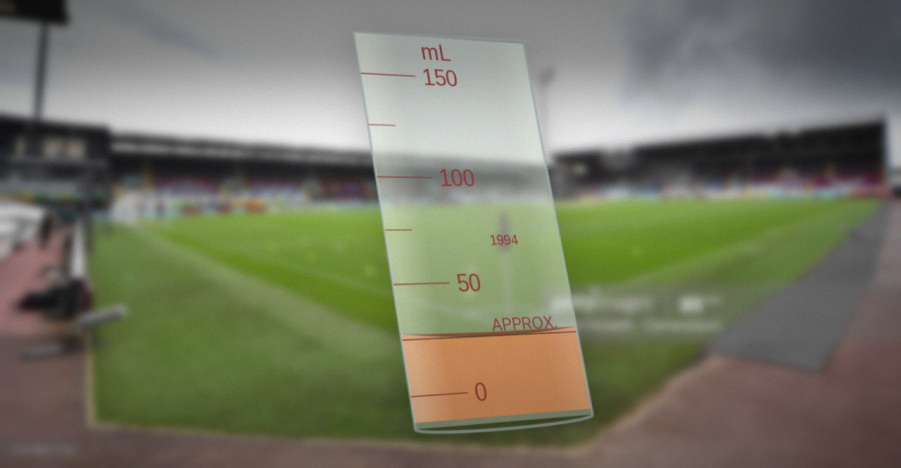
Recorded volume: 25,mL
